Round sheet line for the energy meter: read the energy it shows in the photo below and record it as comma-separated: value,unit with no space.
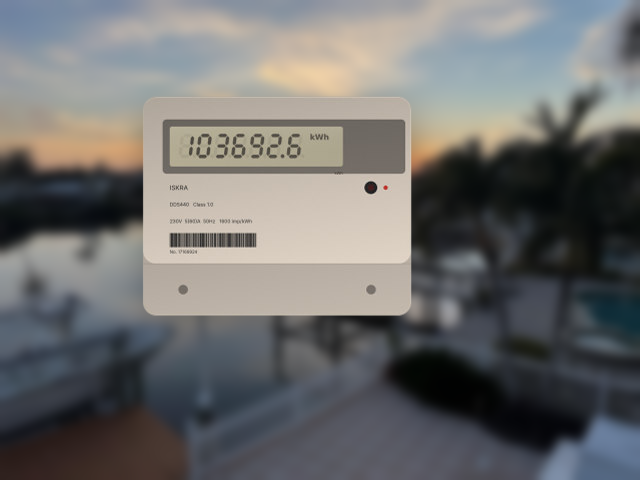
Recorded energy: 103692.6,kWh
